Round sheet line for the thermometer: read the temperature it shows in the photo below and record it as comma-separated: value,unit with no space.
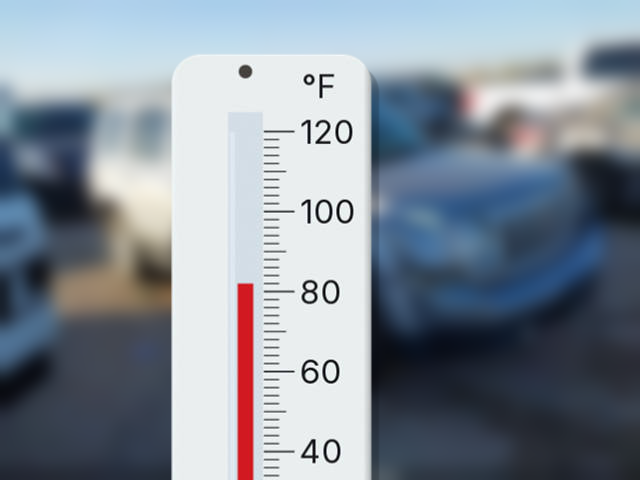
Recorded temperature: 82,°F
